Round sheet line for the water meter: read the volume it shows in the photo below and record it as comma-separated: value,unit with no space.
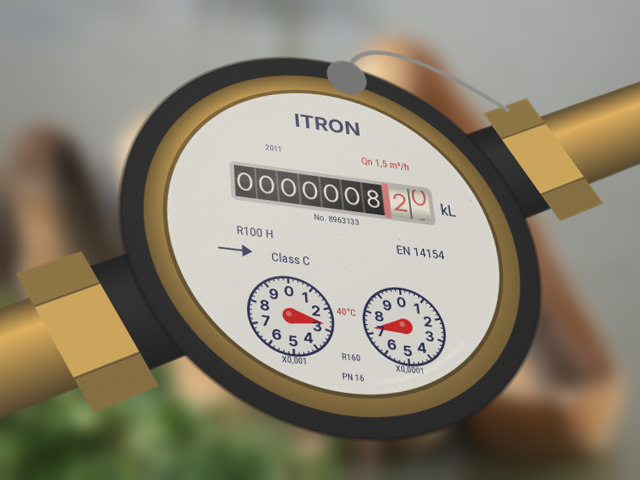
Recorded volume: 8.2027,kL
